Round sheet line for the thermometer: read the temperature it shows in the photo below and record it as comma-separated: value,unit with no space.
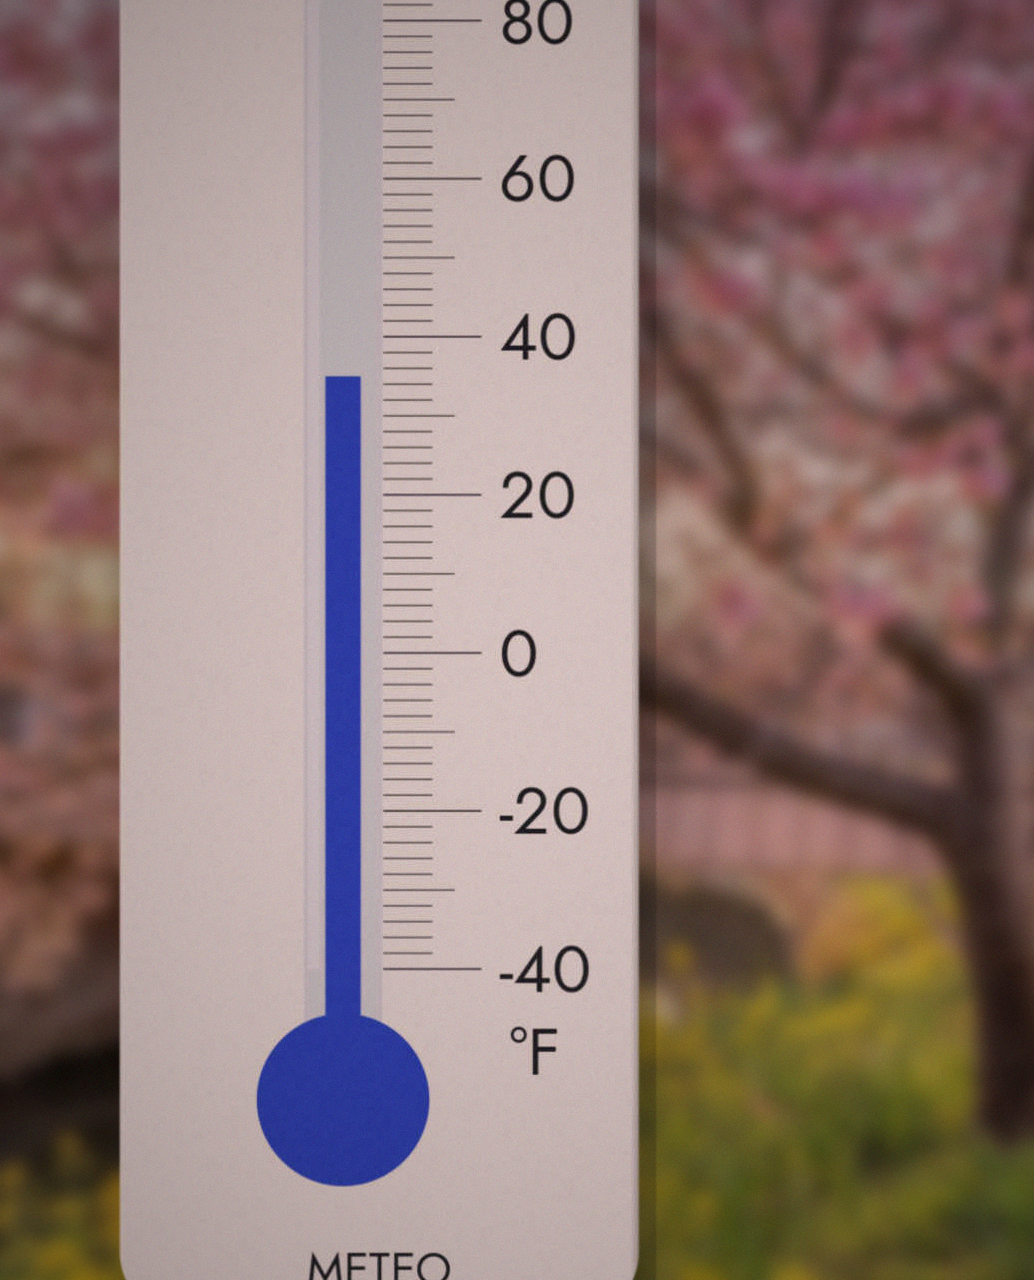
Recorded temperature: 35,°F
